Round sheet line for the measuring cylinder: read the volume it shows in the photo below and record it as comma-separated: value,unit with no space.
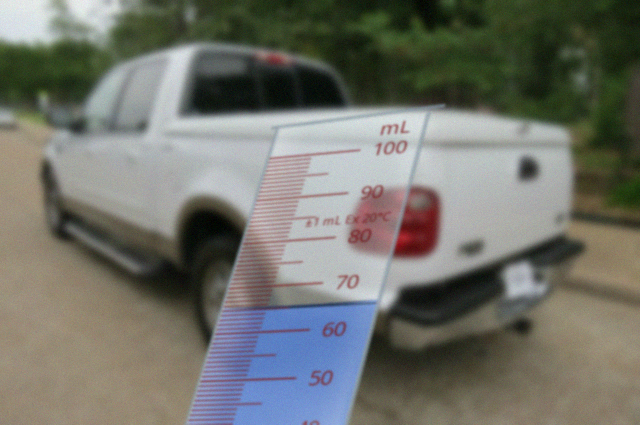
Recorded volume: 65,mL
